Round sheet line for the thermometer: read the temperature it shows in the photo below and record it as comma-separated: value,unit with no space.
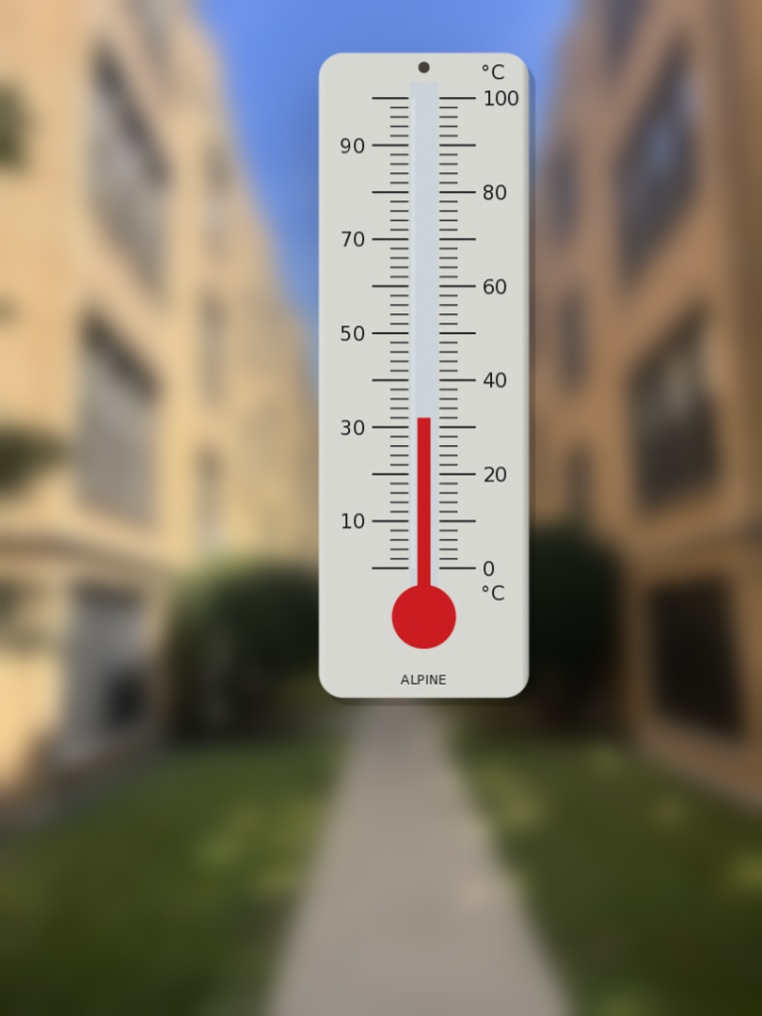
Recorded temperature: 32,°C
